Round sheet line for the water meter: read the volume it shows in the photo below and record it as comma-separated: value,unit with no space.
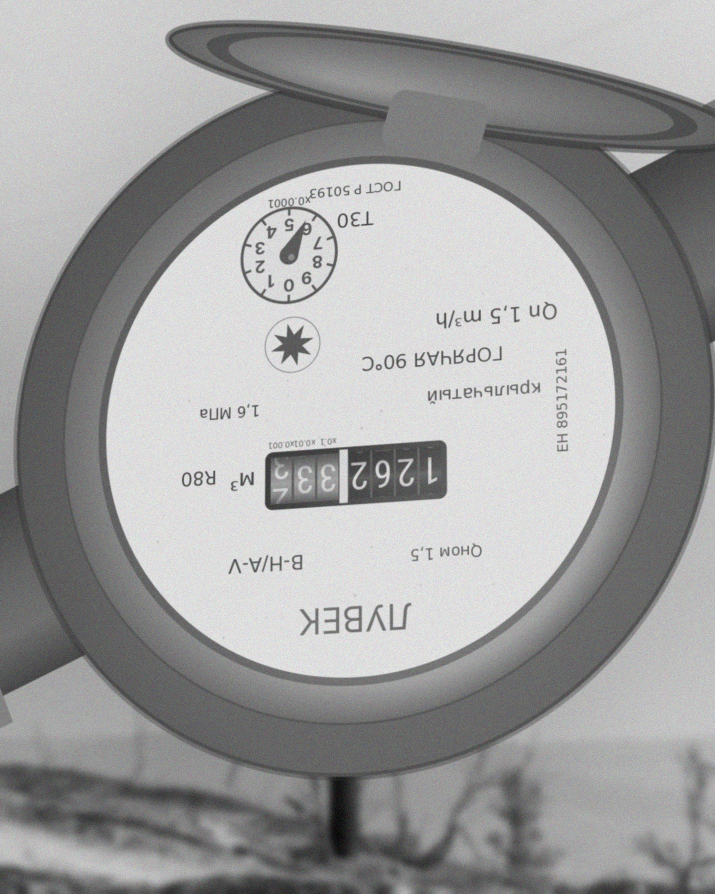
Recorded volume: 1262.3325,m³
